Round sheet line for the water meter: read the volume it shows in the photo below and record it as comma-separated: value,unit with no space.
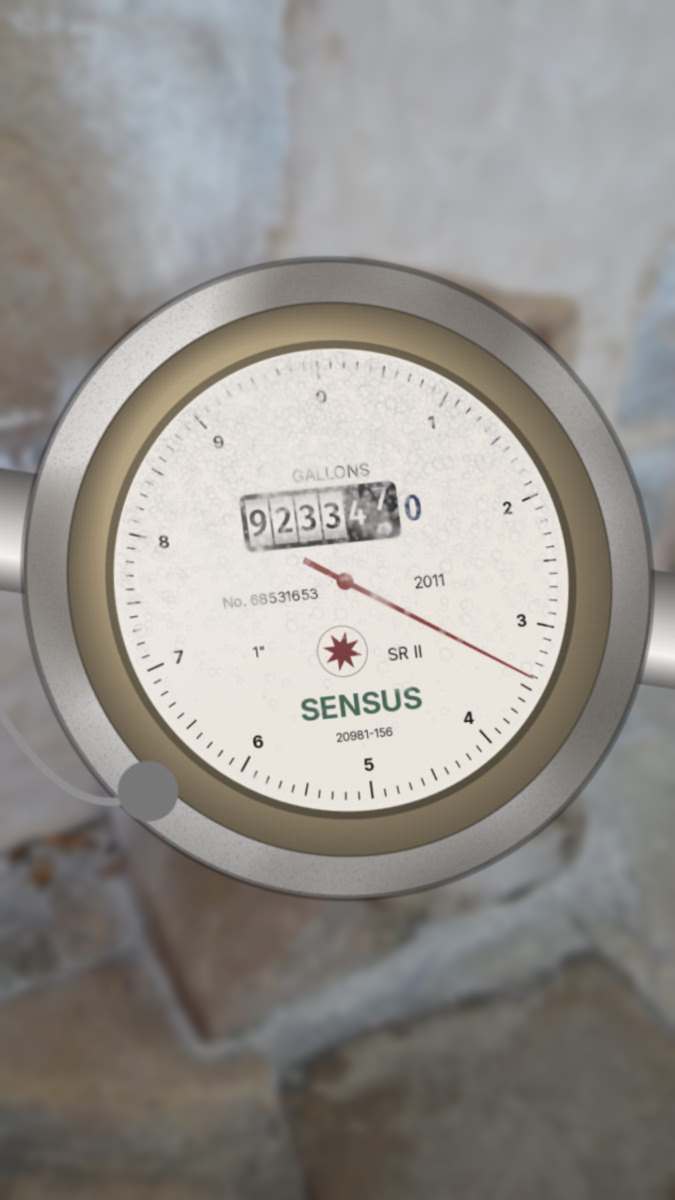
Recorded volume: 9233473.4,gal
